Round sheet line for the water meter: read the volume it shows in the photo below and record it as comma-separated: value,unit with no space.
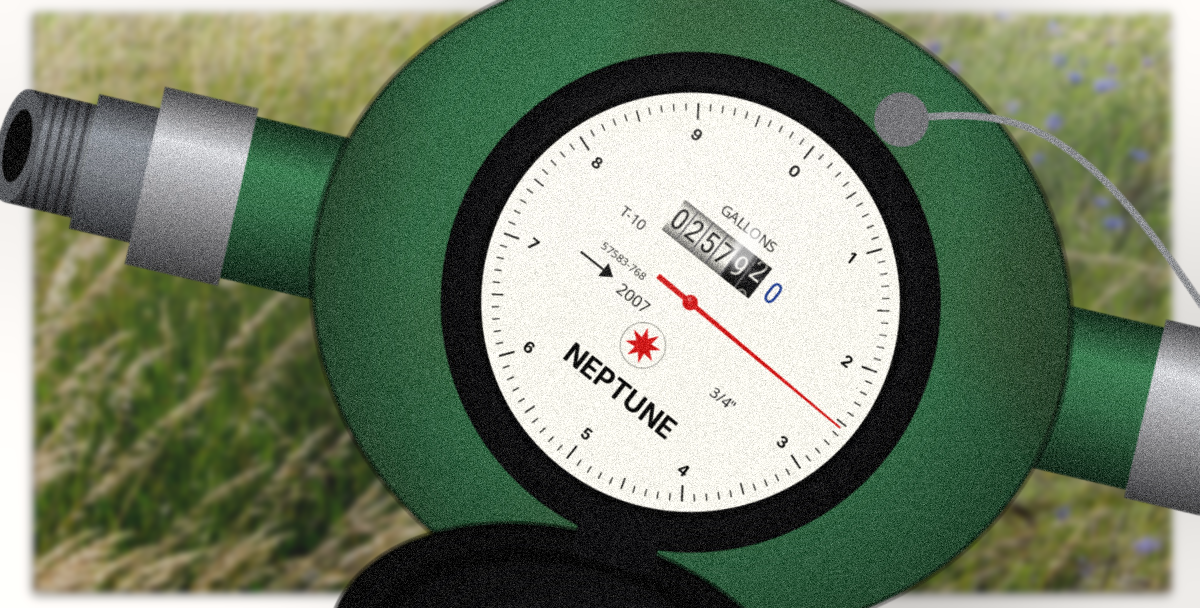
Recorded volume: 257922.5,gal
